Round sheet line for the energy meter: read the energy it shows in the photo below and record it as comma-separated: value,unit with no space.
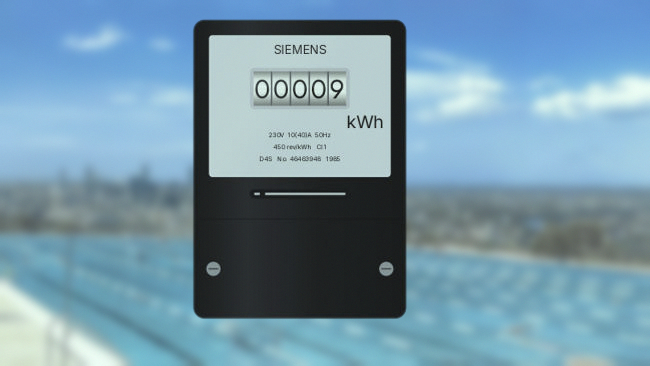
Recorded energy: 9,kWh
